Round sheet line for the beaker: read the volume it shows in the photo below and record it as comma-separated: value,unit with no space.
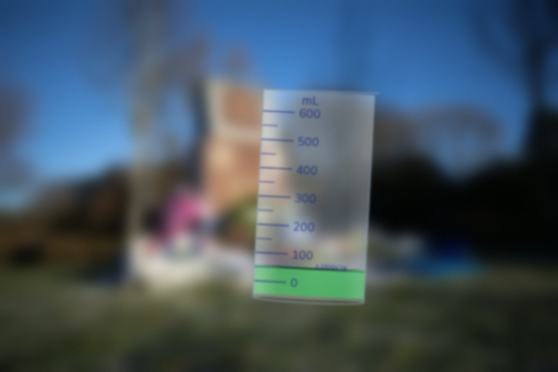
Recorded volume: 50,mL
